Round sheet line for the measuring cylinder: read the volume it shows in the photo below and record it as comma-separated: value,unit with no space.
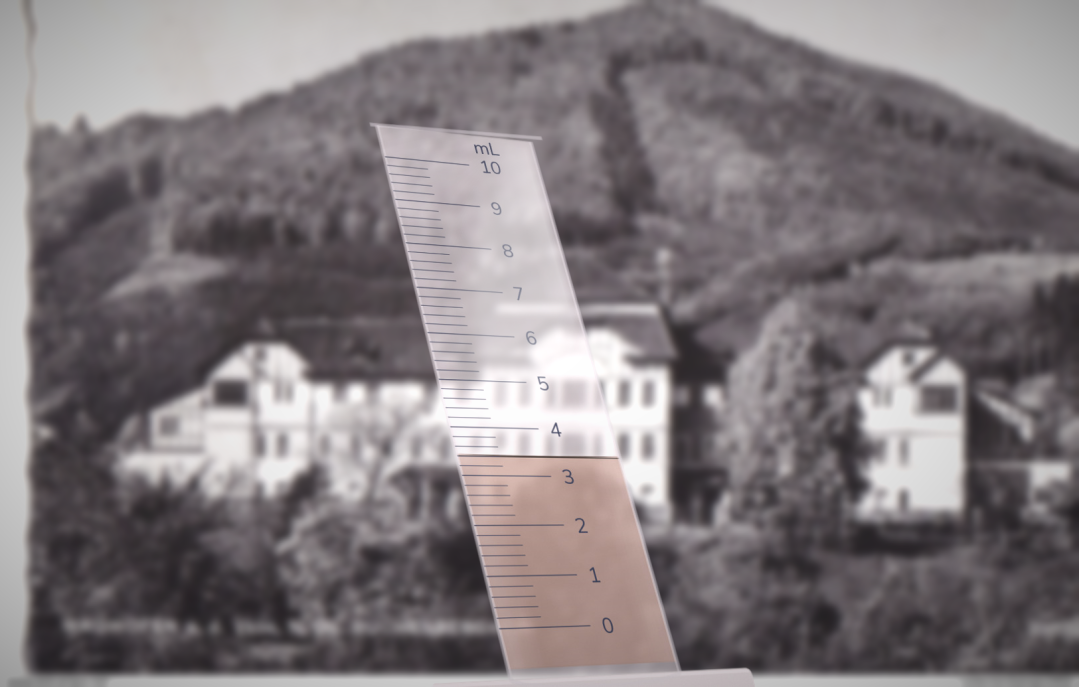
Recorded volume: 3.4,mL
